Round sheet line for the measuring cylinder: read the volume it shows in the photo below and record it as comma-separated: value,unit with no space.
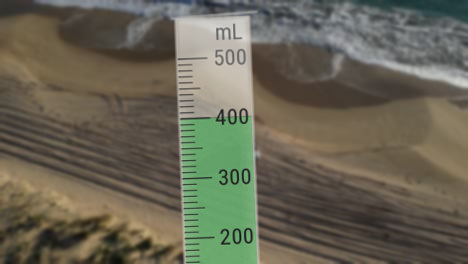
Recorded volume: 400,mL
